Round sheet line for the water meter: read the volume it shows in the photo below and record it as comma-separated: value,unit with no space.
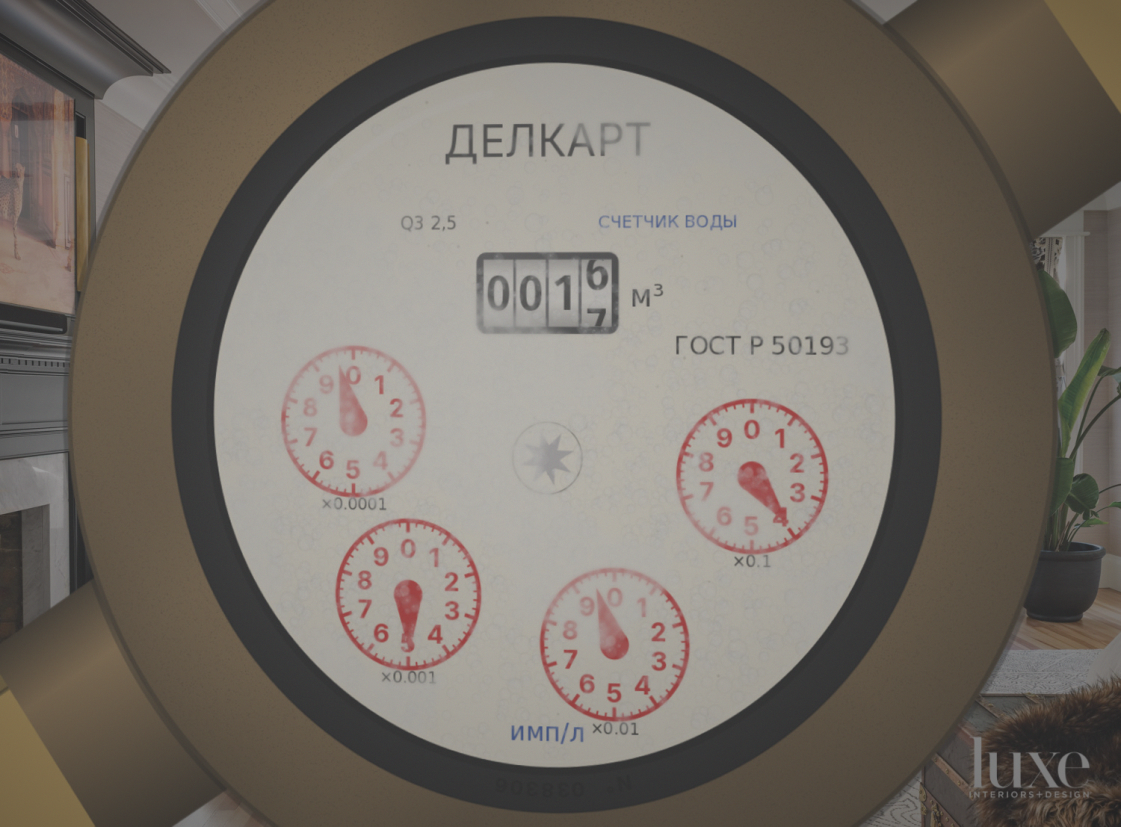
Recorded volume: 16.3949,m³
